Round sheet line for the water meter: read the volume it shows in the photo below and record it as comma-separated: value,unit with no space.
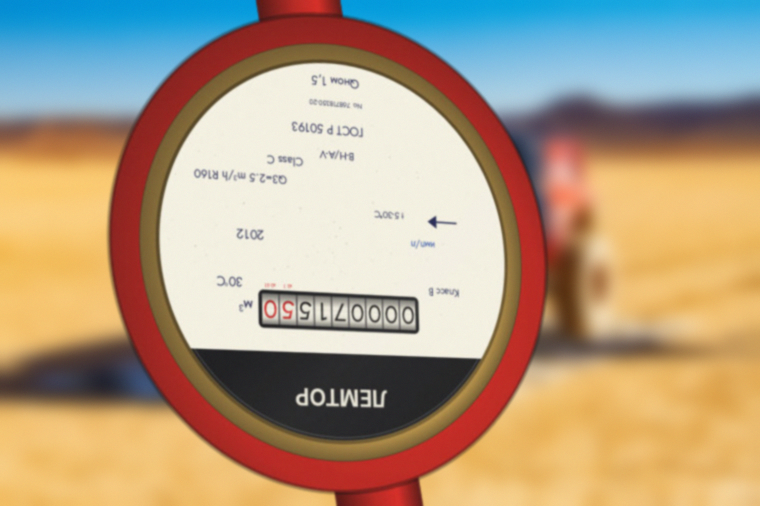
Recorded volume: 715.50,m³
